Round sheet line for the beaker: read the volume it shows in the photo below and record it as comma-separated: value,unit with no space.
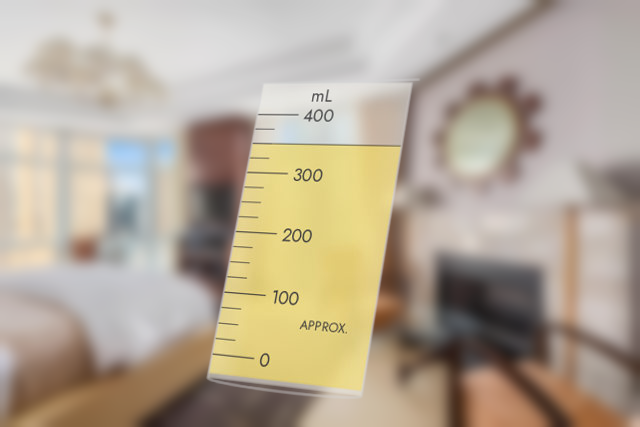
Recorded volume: 350,mL
